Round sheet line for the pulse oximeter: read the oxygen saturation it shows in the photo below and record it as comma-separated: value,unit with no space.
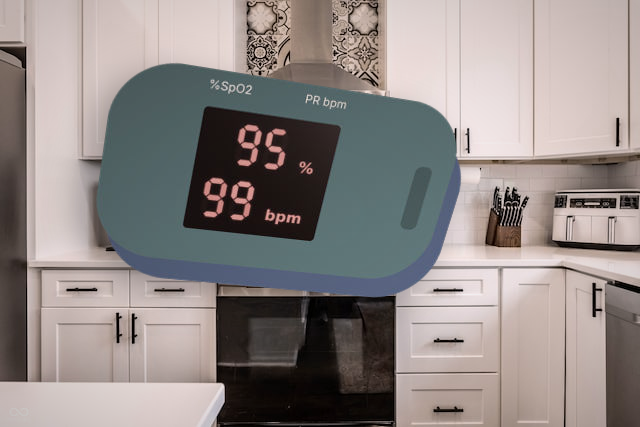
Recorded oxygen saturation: 95,%
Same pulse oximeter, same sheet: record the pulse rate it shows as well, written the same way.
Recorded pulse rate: 99,bpm
